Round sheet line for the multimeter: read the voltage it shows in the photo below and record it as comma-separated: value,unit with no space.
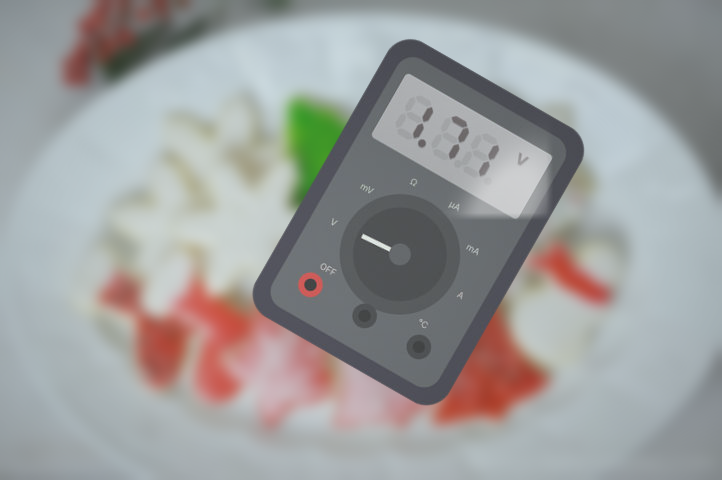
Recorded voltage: 1.71,V
